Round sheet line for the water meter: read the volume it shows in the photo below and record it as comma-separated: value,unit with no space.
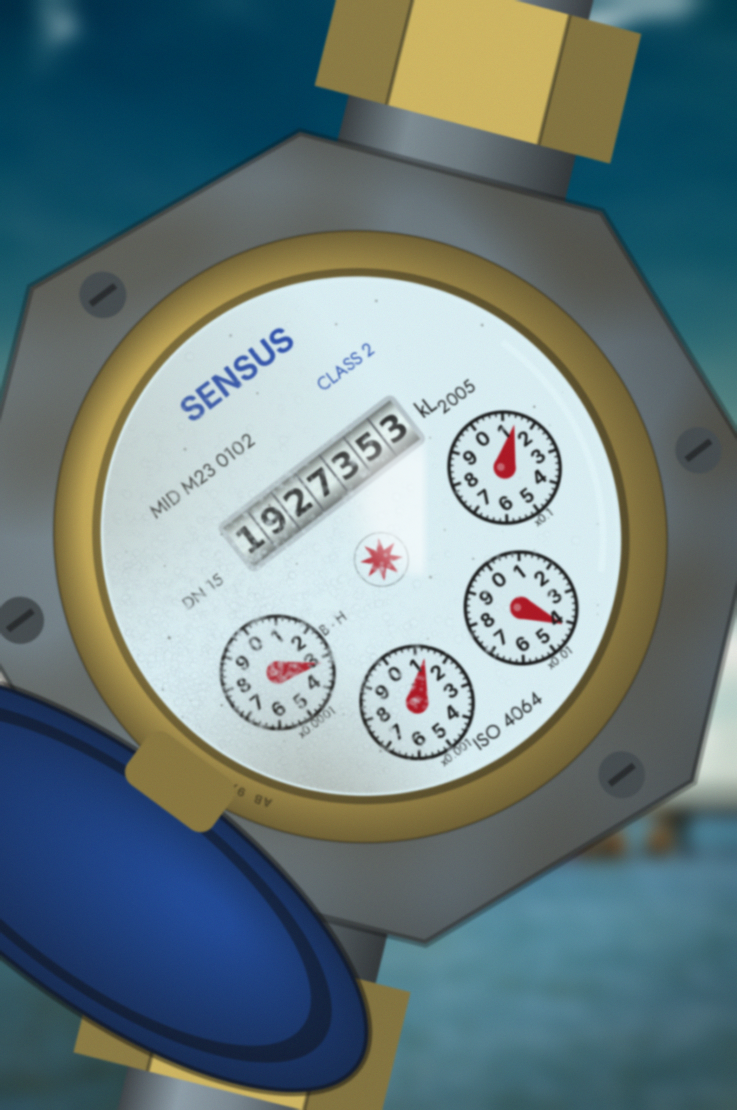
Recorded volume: 1927353.1413,kL
